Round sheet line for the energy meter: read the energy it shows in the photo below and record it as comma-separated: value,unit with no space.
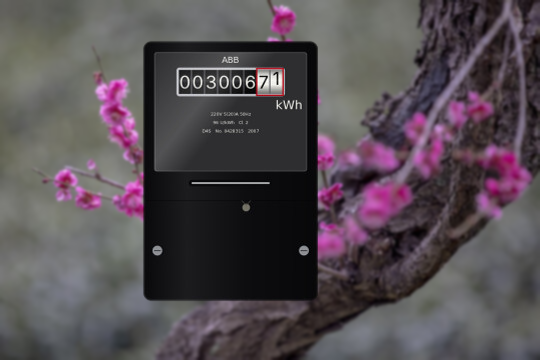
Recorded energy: 3006.71,kWh
